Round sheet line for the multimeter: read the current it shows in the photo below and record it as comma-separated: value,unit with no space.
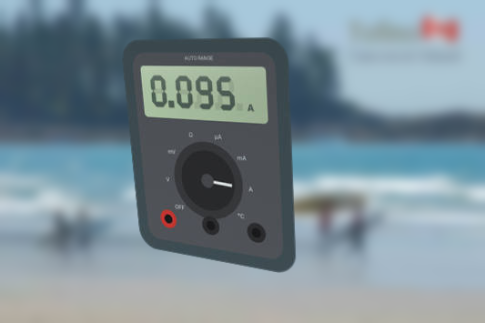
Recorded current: 0.095,A
